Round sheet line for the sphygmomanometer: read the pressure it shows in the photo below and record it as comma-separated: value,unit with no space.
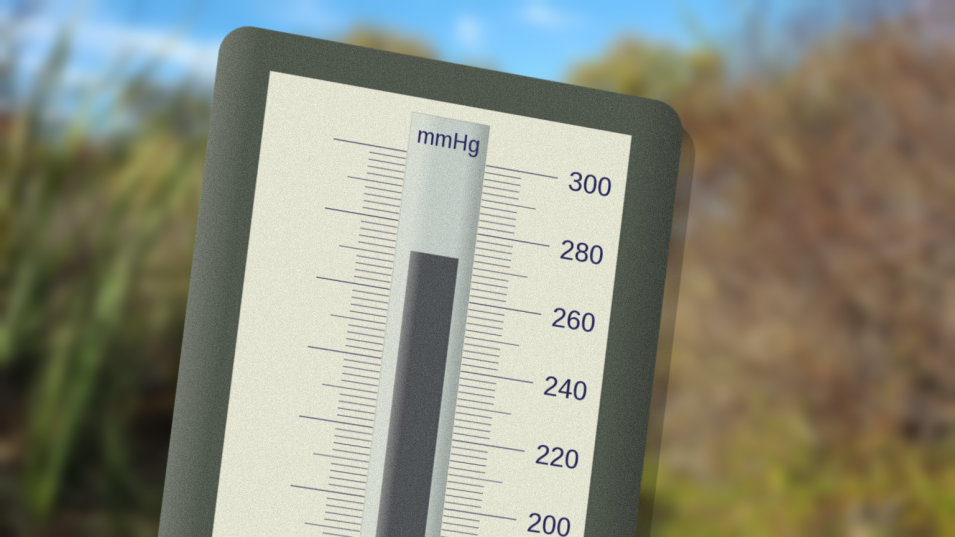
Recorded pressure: 272,mmHg
